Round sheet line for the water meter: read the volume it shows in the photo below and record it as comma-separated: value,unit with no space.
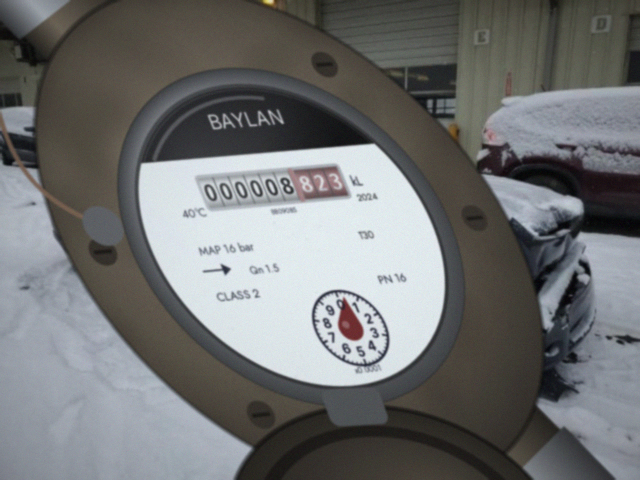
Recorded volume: 8.8230,kL
